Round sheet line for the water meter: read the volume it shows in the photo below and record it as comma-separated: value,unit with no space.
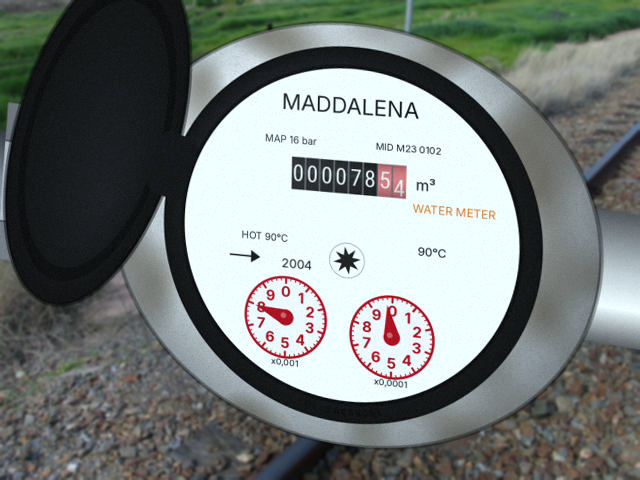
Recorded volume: 78.5379,m³
